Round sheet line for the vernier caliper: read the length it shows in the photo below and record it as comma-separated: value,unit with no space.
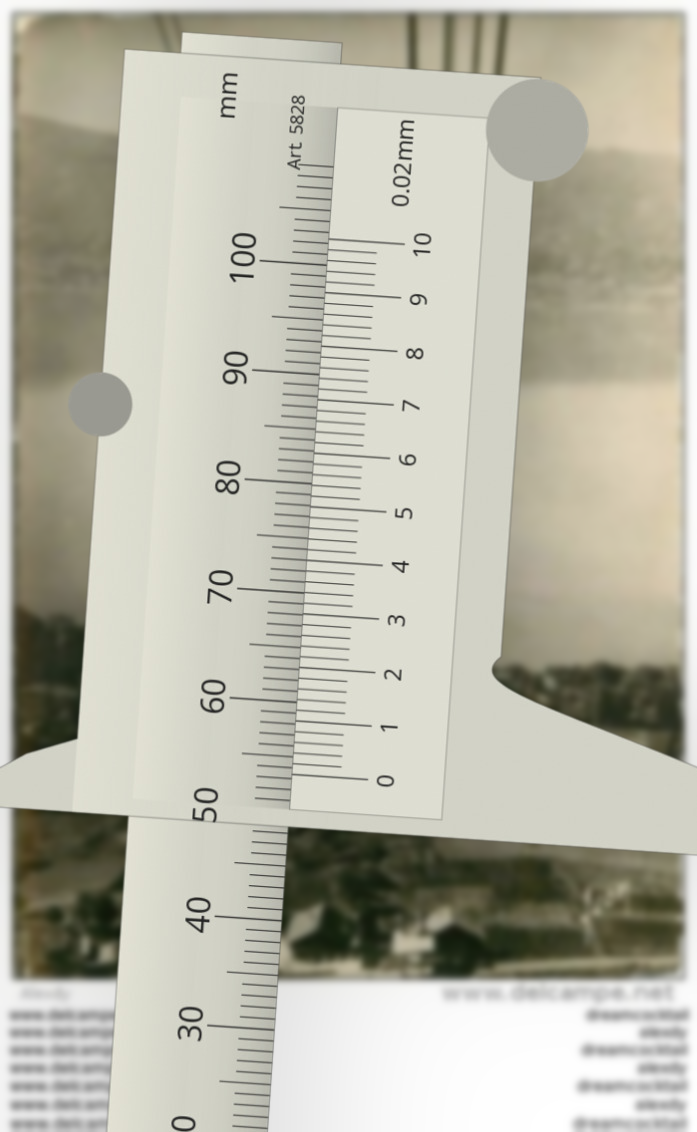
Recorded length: 53.4,mm
